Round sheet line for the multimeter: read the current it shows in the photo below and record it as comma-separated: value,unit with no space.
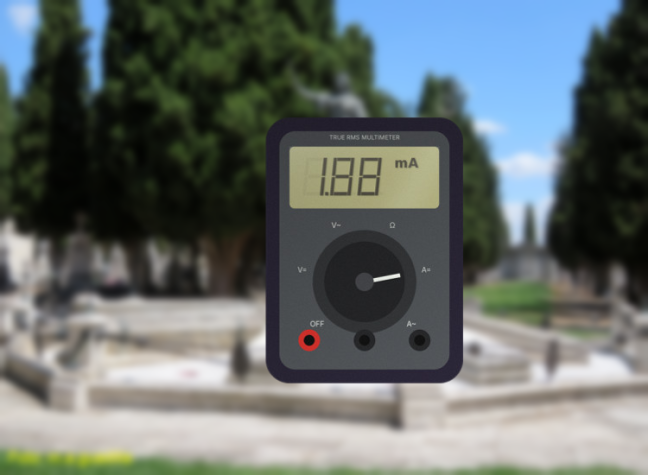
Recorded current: 1.88,mA
